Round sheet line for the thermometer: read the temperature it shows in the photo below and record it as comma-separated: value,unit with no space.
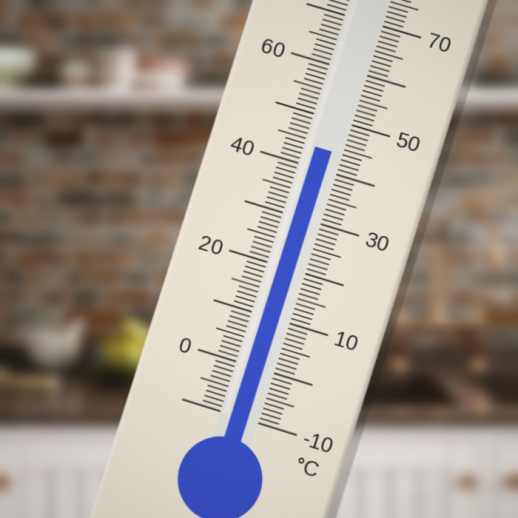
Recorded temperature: 44,°C
